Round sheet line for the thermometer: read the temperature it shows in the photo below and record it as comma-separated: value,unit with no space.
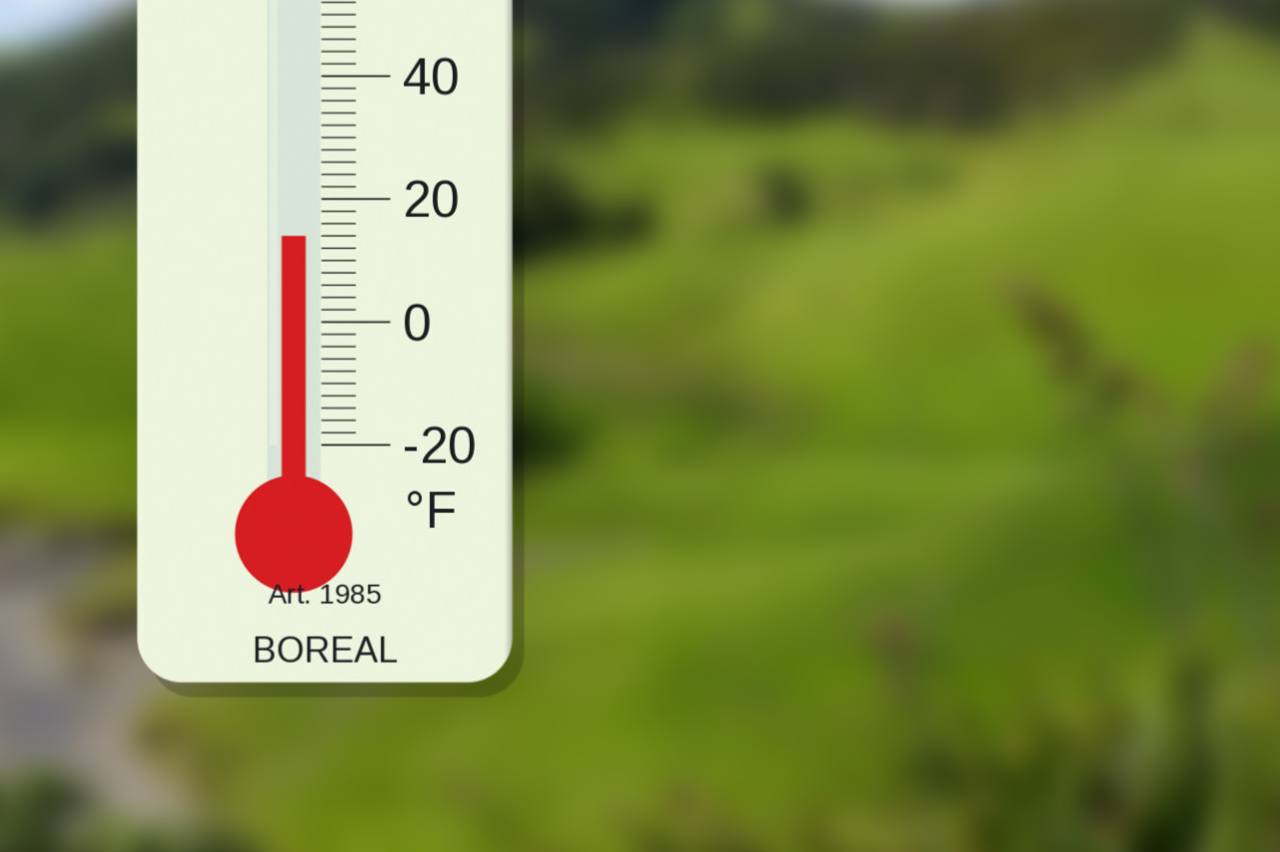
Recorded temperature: 14,°F
